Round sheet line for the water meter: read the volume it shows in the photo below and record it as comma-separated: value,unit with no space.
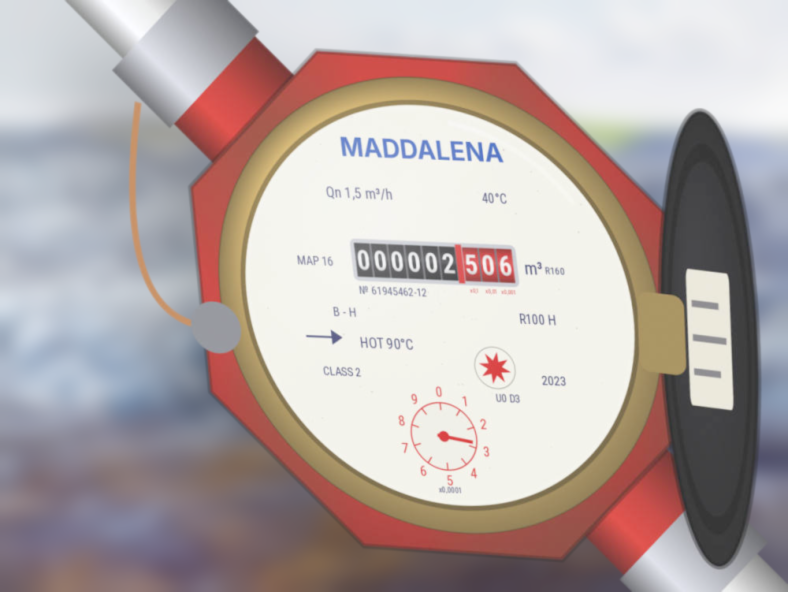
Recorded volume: 2.5062,m³
